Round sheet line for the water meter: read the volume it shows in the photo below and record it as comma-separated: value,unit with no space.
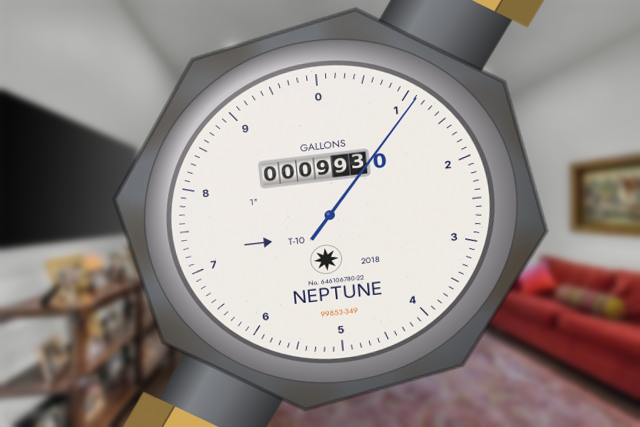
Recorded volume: 9931.1,gal
